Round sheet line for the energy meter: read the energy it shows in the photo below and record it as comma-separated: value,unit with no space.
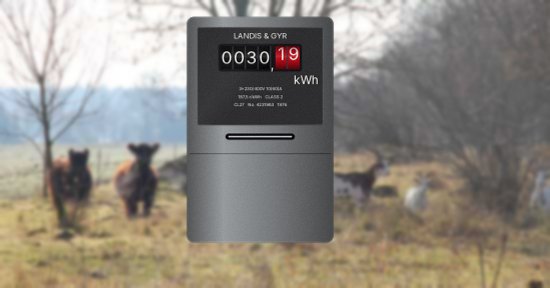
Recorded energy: 30.19,kWh
